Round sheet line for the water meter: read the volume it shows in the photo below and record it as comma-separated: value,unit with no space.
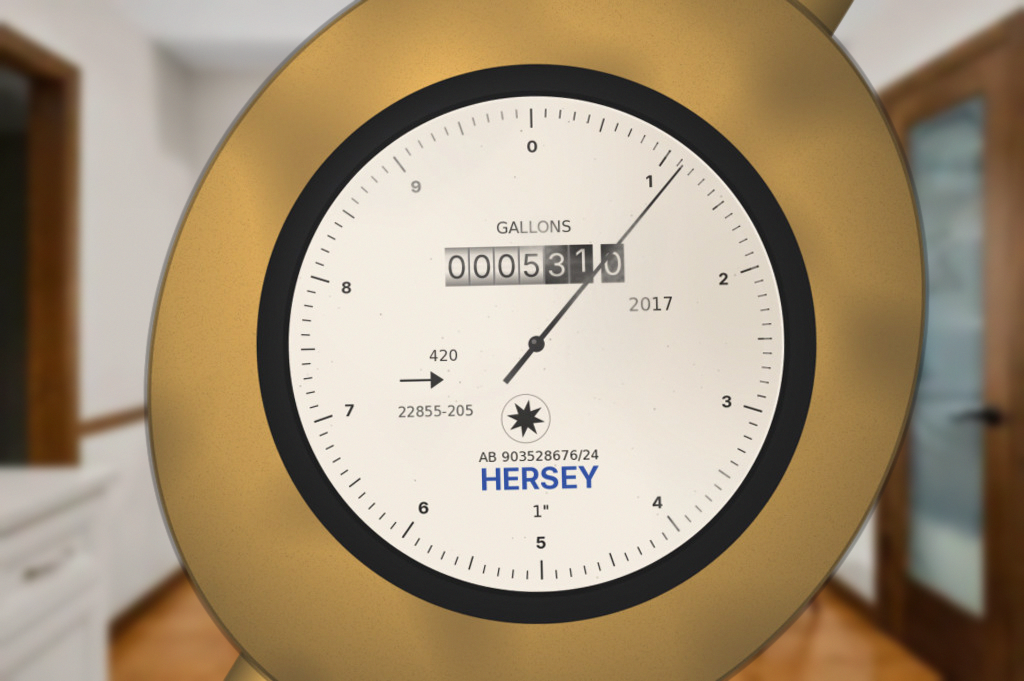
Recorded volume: 5311.1,gal
